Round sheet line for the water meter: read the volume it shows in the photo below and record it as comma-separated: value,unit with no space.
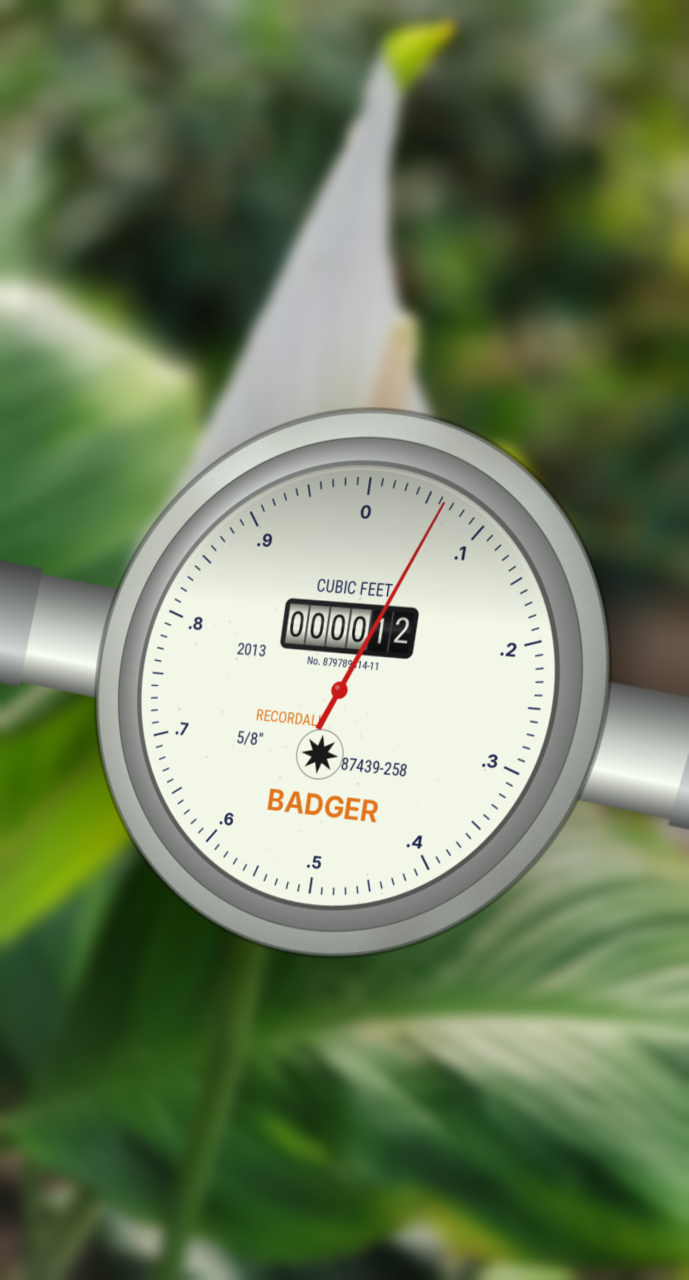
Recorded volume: 12.06,ft³
